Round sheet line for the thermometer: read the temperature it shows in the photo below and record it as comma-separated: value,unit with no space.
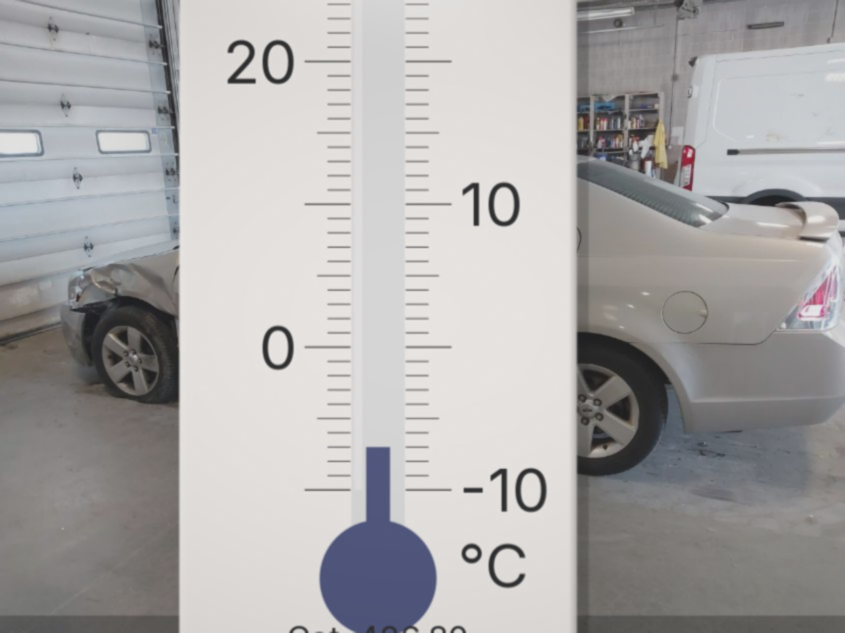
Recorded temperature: -7,°C
